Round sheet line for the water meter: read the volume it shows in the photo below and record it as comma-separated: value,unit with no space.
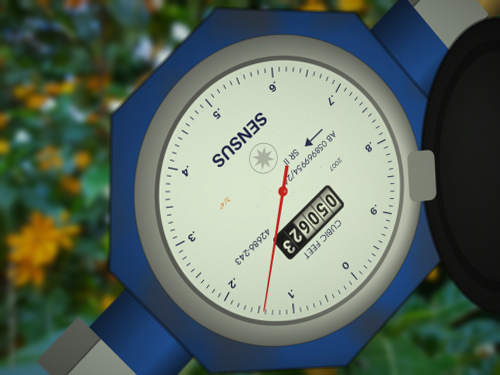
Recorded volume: 50623.14,ft³
